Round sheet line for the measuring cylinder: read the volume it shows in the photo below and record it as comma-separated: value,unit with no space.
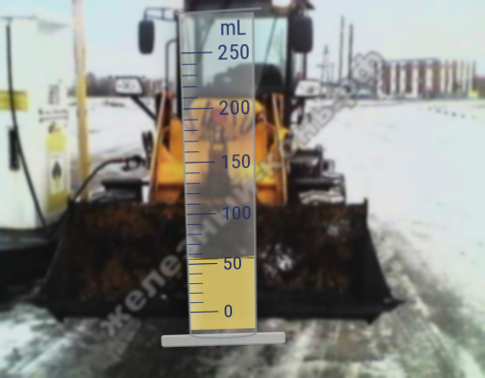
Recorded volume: 55,mL
